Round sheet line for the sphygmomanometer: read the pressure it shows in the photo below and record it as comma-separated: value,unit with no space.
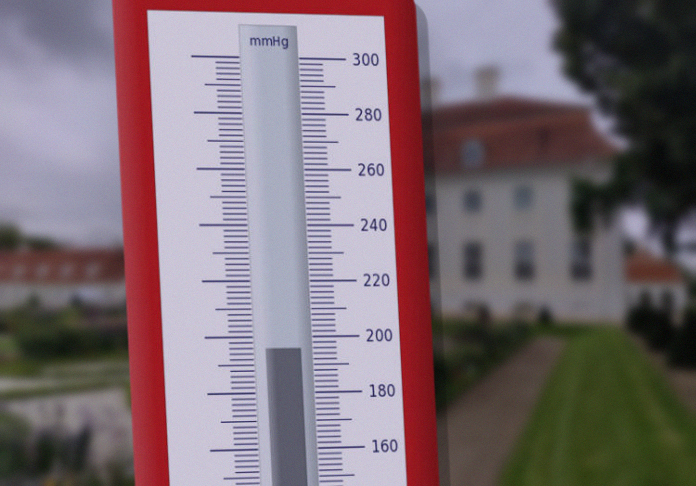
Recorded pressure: 196,mmHg
